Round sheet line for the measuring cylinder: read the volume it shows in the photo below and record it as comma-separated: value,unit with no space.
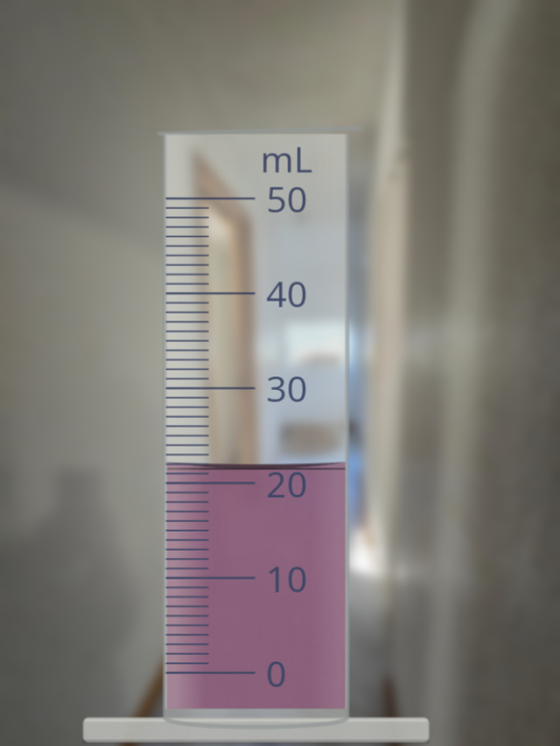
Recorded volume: 21.5,mL
